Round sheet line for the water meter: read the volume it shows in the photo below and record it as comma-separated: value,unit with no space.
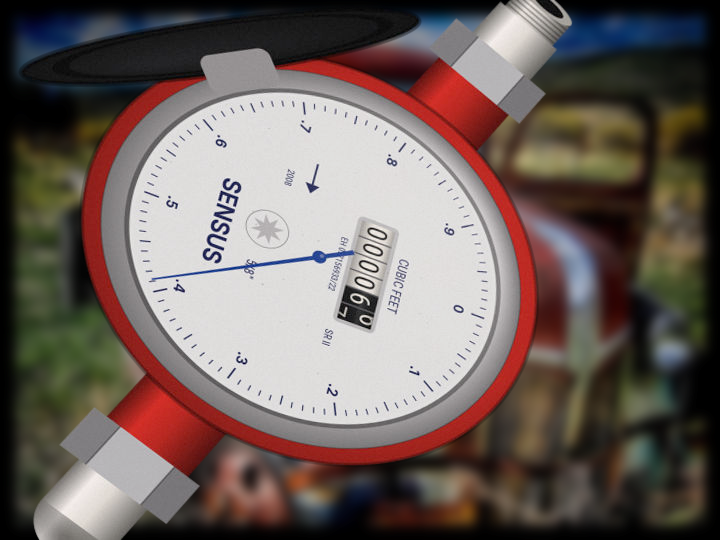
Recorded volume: 66.41,ft³
